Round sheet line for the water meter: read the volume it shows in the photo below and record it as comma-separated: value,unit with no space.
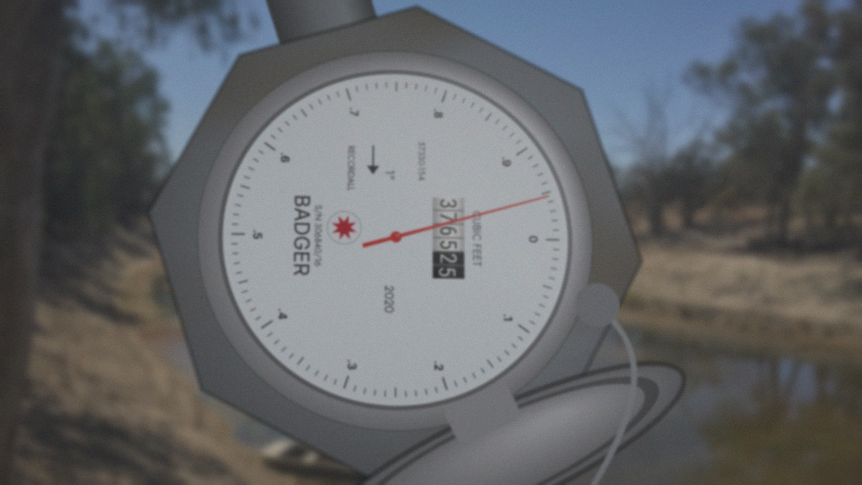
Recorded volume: 376524.95,ft³
